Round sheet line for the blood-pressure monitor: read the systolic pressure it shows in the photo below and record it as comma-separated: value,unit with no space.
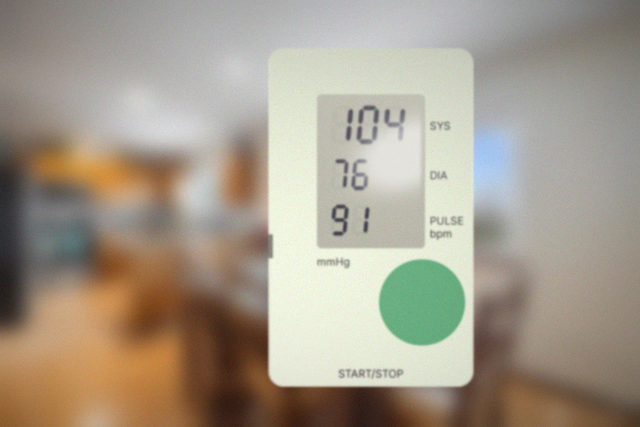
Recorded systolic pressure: 104,mmHg
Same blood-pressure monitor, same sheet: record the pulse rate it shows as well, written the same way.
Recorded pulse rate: 91,bpm
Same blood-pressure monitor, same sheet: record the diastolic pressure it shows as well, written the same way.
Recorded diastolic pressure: 76,mmHg
